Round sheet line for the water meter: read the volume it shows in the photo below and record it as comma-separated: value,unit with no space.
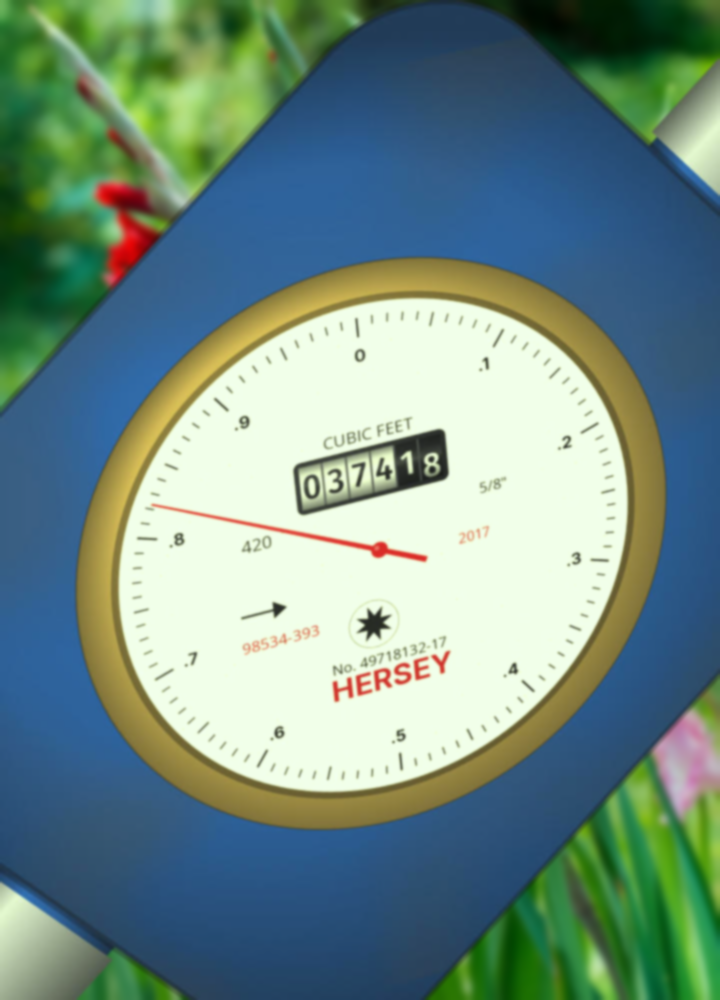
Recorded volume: 37417.82,ft³
